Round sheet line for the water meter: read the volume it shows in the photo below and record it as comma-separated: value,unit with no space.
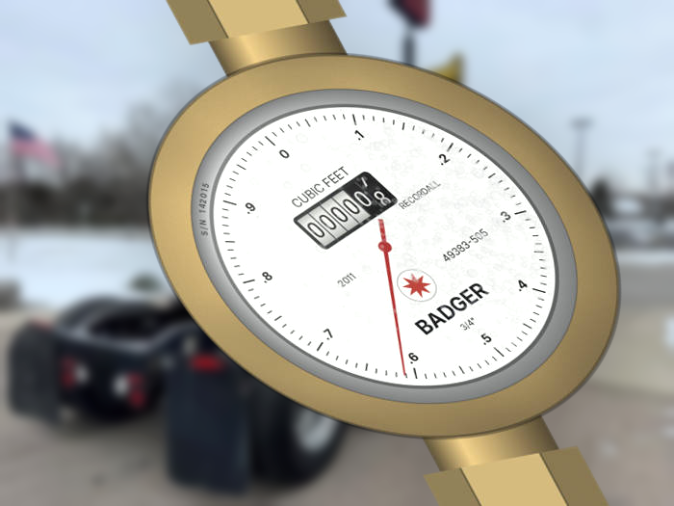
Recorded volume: 7.61,ft³
